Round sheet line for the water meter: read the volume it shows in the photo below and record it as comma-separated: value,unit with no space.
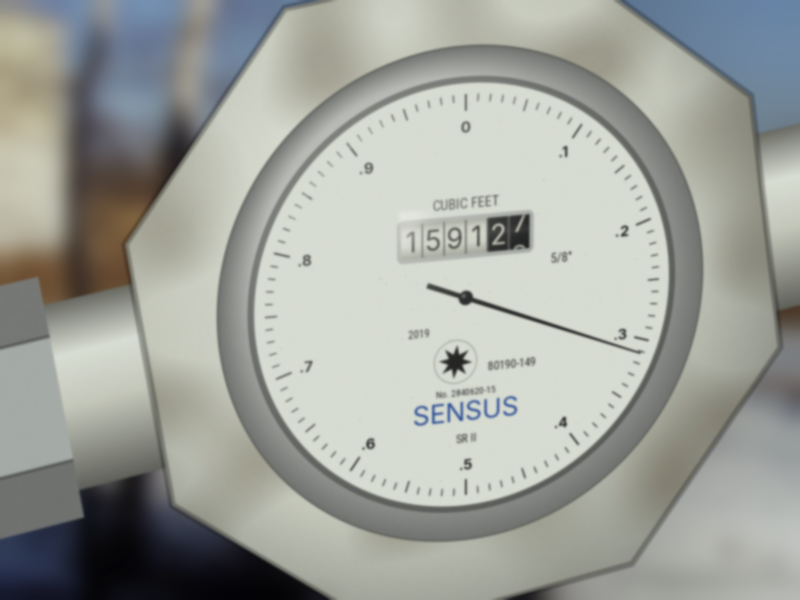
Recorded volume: 159127.31,ft³
